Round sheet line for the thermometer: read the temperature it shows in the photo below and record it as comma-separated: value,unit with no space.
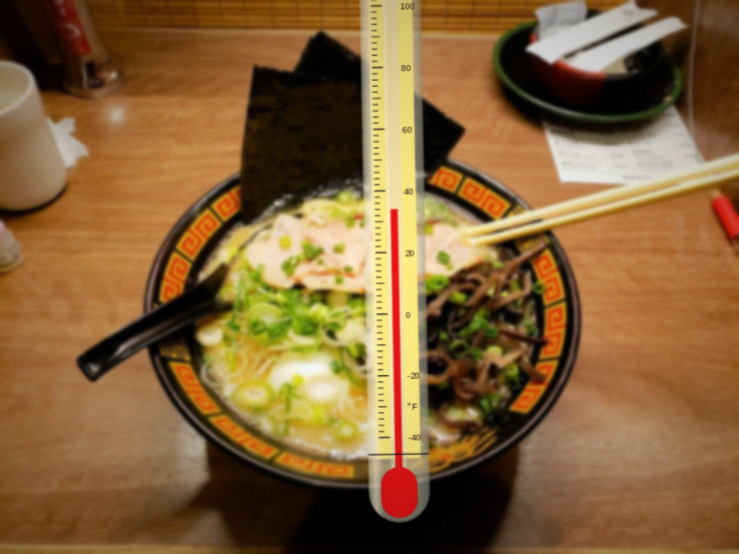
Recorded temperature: 34,°F
